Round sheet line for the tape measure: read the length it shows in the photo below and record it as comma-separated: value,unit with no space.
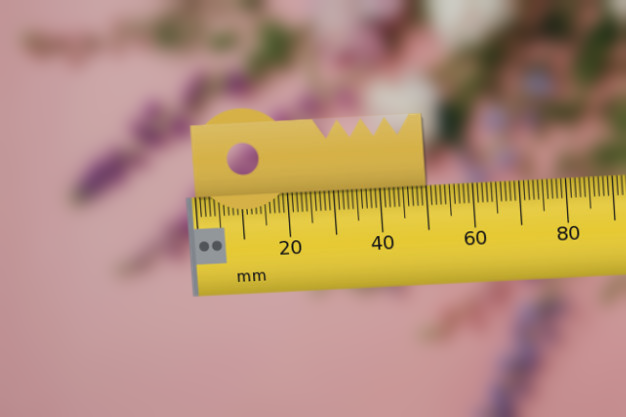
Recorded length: 50,mm
